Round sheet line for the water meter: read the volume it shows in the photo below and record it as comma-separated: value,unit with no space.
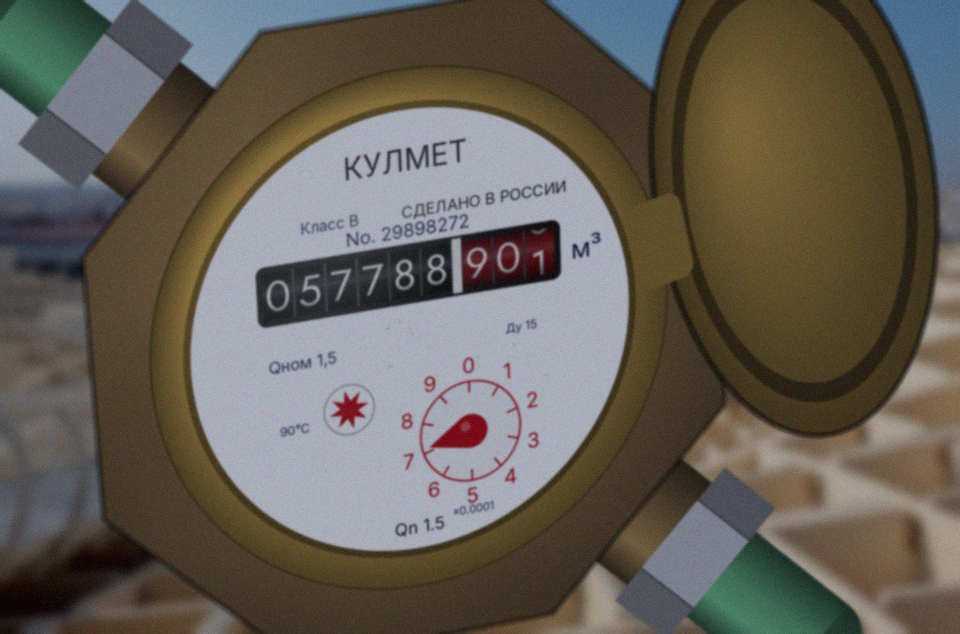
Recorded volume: 57788.9007,m³
